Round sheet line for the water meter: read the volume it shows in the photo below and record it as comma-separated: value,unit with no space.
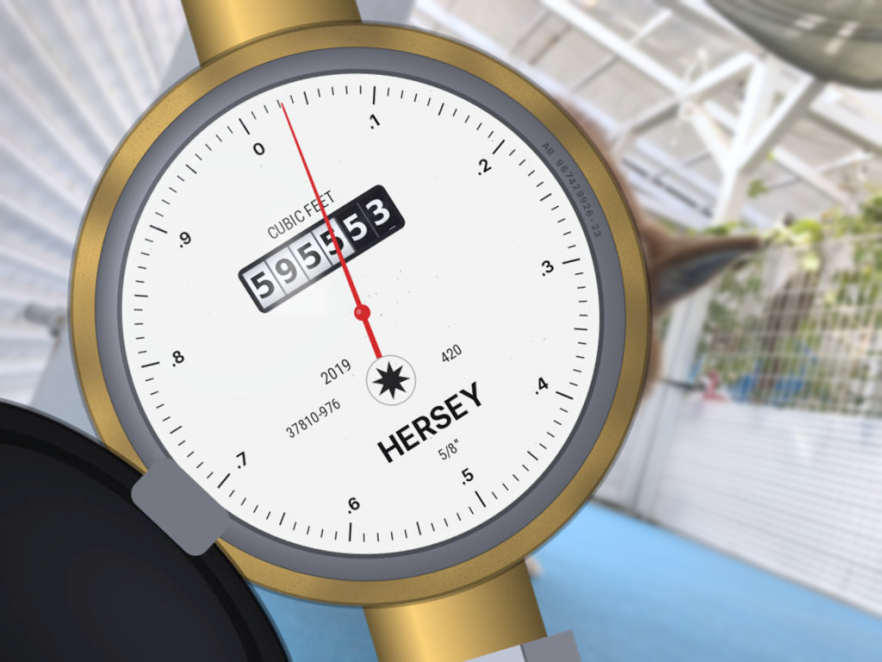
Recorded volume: 595553.03,ft³
